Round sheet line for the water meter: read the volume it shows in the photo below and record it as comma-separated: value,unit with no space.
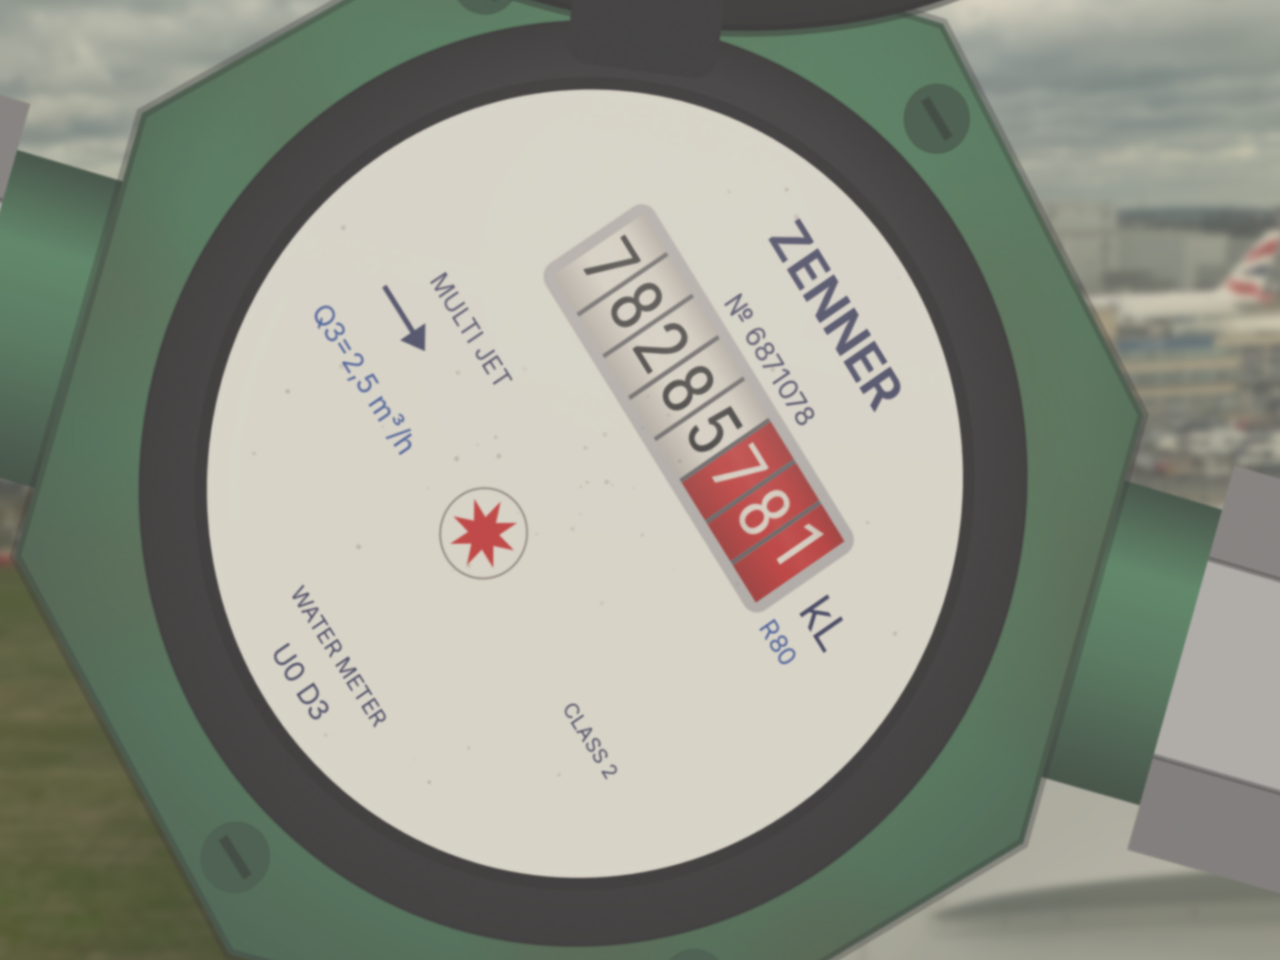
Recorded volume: 78285.781,kL
